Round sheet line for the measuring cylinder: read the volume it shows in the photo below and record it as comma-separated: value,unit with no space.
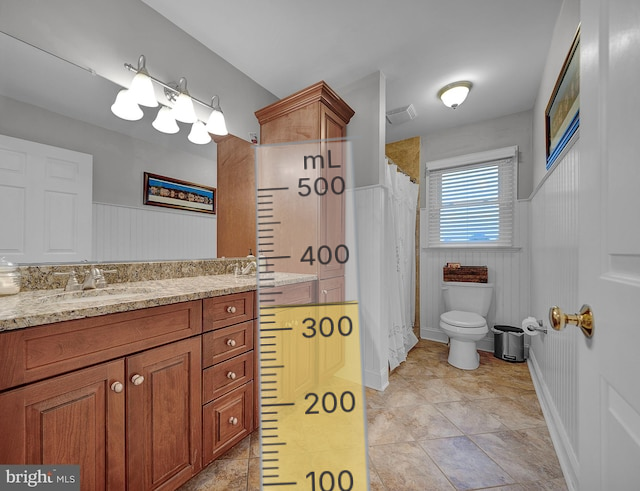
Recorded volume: 330,mL
